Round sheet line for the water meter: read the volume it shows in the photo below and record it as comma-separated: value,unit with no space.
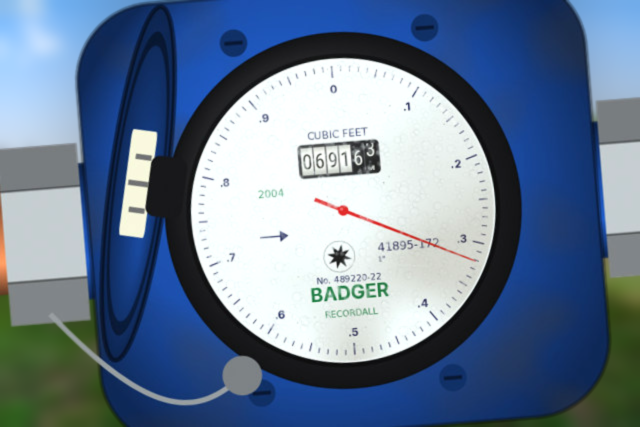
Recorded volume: 69163.32,ft³
